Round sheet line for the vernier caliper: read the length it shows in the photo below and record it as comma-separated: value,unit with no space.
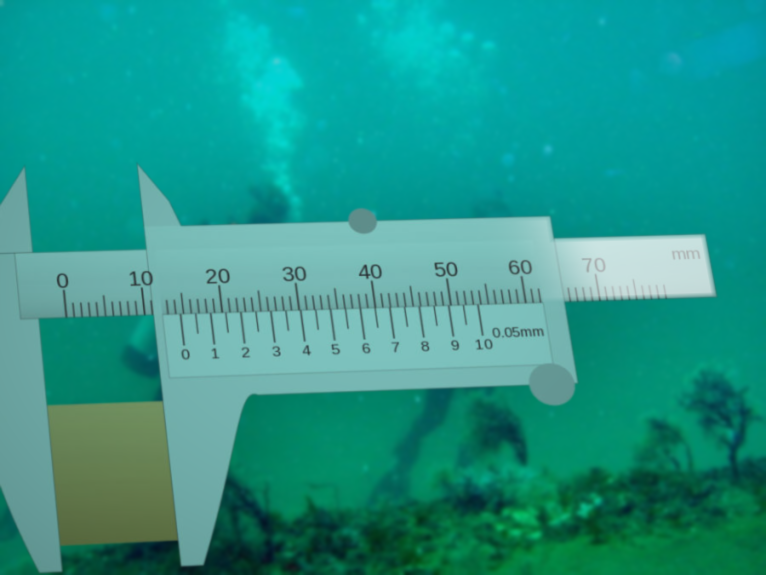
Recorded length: 14.6,mm
